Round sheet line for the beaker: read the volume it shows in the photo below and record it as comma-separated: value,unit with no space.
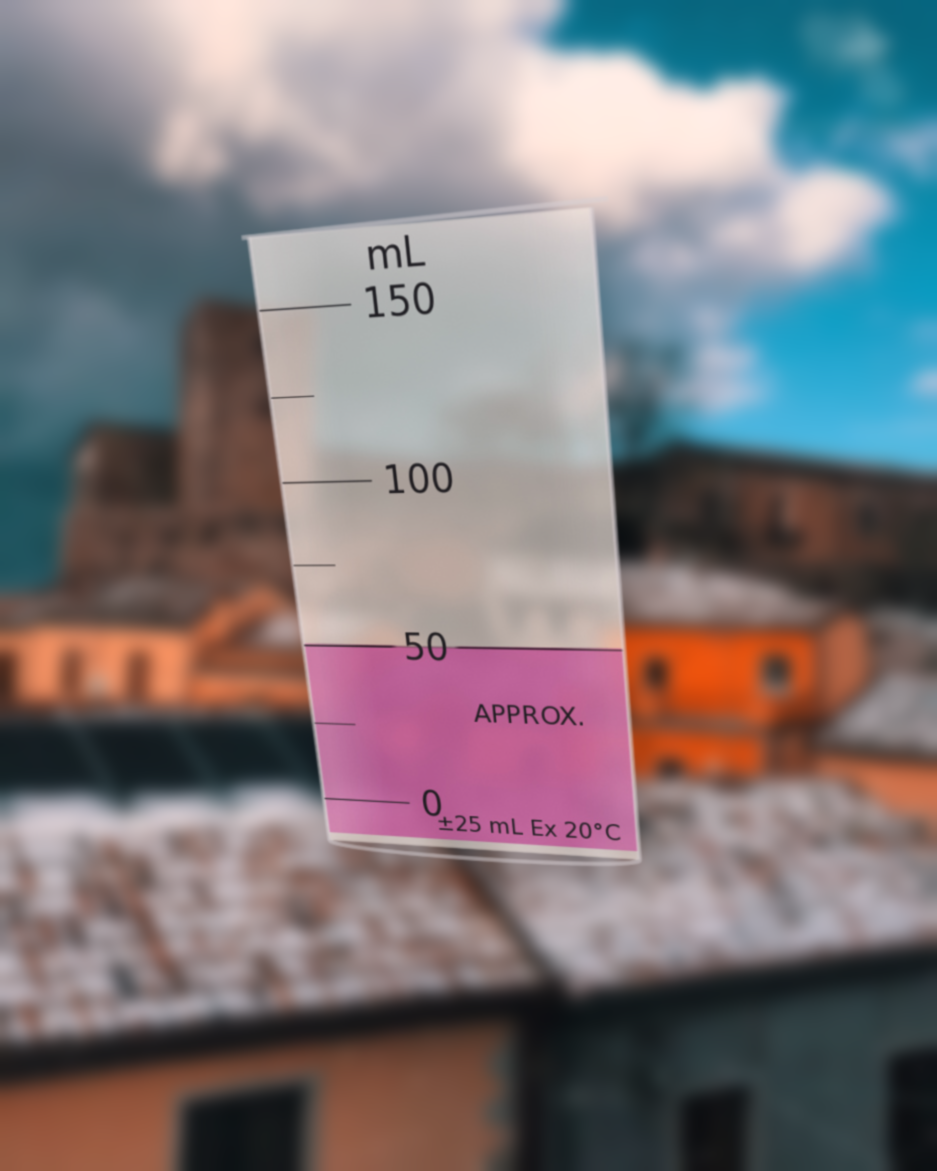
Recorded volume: 50,mL
